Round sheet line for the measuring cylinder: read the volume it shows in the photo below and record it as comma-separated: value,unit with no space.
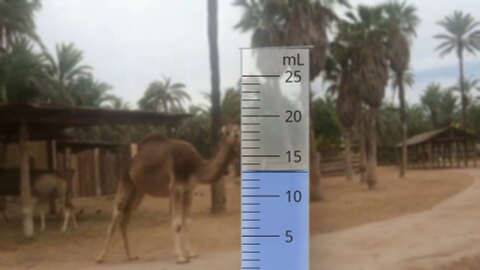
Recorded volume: 13,mL
